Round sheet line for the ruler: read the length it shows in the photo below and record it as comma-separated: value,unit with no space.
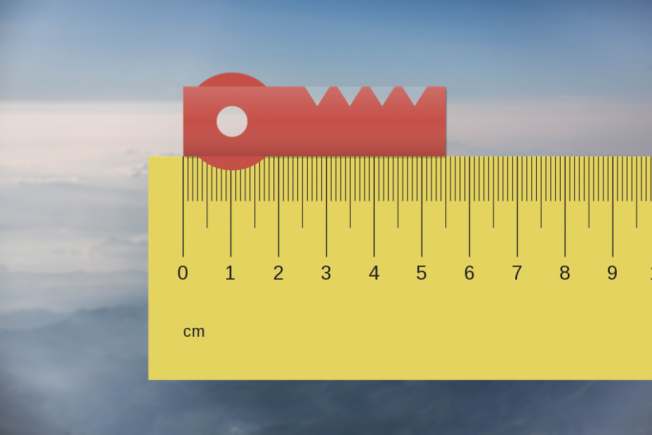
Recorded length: 5.5,cm
